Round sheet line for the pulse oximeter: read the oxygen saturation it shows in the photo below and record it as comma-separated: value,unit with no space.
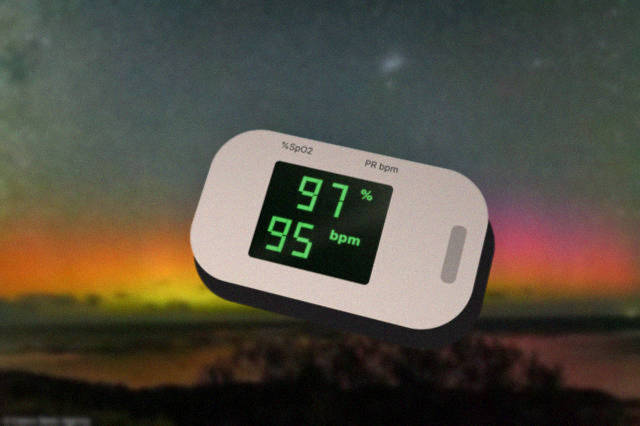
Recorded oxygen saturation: 97,%
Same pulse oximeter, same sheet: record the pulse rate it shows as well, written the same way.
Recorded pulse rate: 95,bpm
